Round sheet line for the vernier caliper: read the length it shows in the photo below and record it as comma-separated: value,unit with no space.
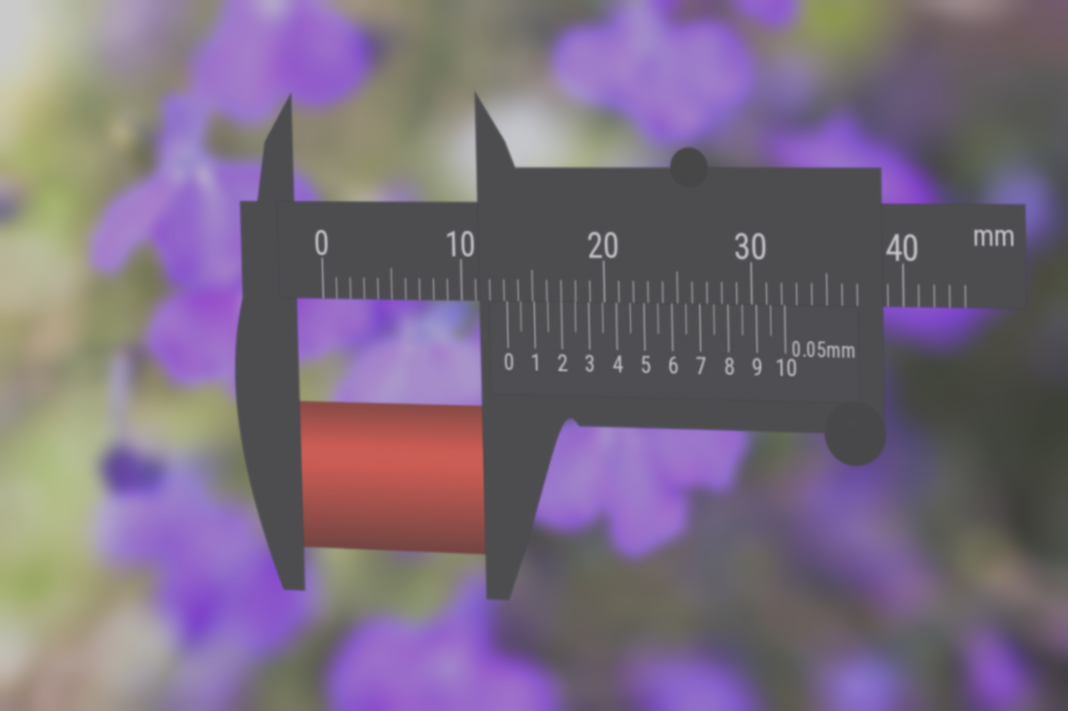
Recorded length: 13.2,mm
